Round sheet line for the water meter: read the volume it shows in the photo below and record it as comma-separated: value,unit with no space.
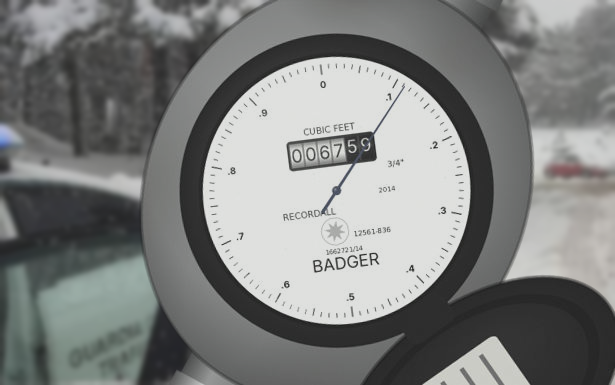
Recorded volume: 6759.11,ft³
